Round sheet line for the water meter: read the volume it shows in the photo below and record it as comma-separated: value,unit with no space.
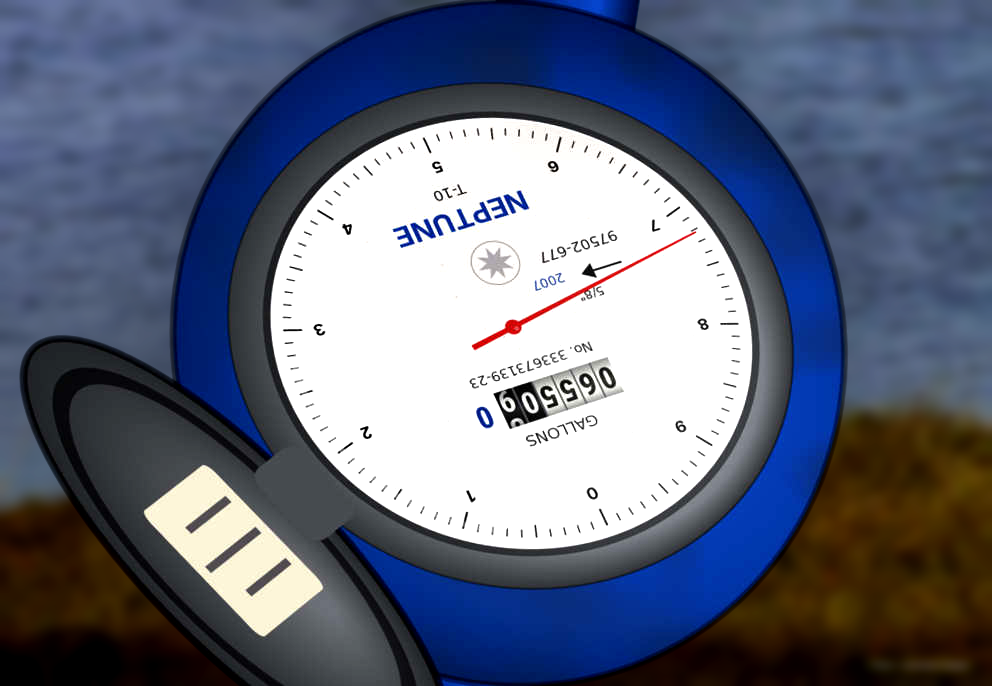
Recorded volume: 655087.2,gal
